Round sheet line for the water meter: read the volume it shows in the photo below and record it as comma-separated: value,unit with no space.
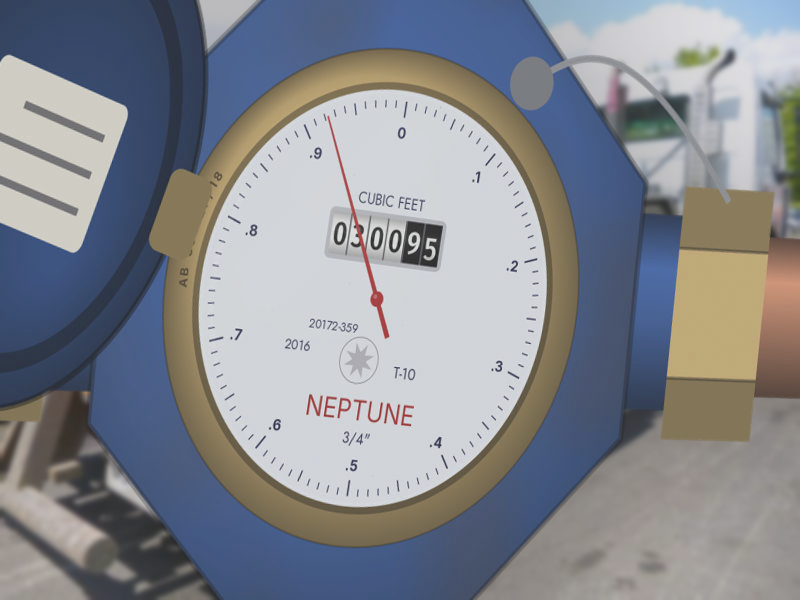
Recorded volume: 30094.92,ft³
